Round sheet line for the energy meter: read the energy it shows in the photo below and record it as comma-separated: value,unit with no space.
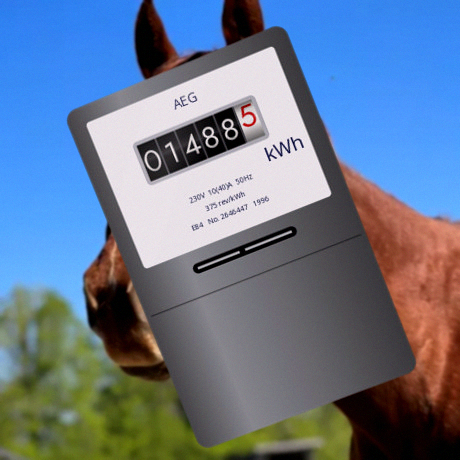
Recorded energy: 1488.5,kWh
